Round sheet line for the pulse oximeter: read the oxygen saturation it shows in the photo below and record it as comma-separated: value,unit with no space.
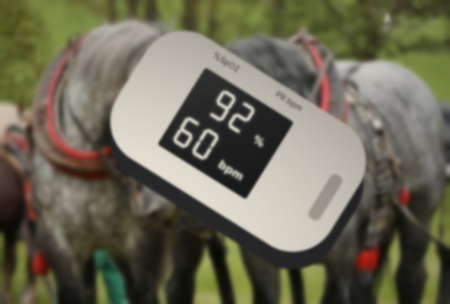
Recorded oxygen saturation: 92,%
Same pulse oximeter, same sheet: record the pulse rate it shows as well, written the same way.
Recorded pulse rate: 60,bpm
